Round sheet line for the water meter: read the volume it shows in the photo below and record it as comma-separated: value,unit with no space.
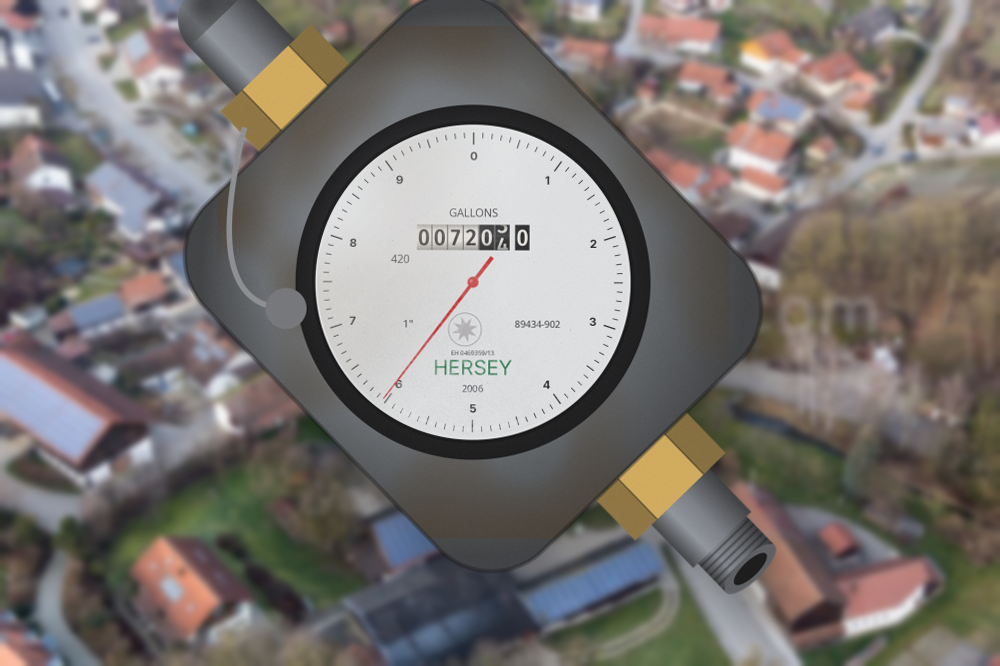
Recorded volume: 72036.0,gal
